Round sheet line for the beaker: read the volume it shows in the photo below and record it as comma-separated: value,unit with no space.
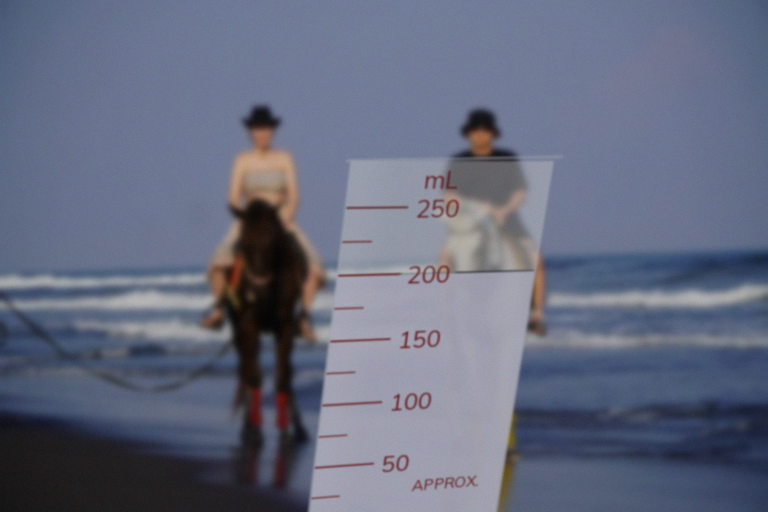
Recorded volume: 200,mL
